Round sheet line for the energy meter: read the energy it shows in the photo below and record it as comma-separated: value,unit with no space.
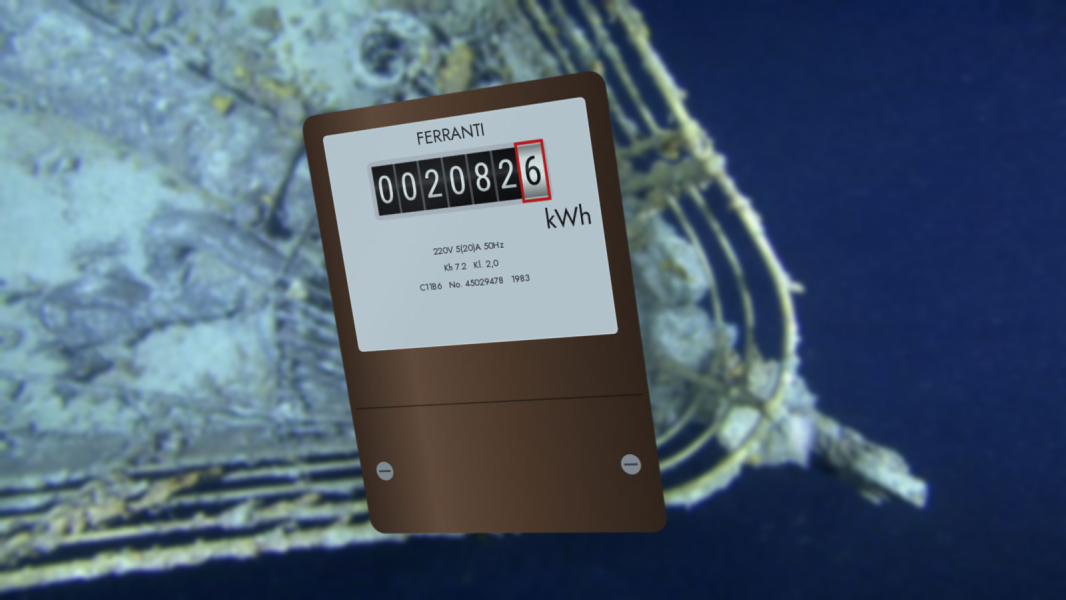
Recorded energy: 2082.6,kWh
